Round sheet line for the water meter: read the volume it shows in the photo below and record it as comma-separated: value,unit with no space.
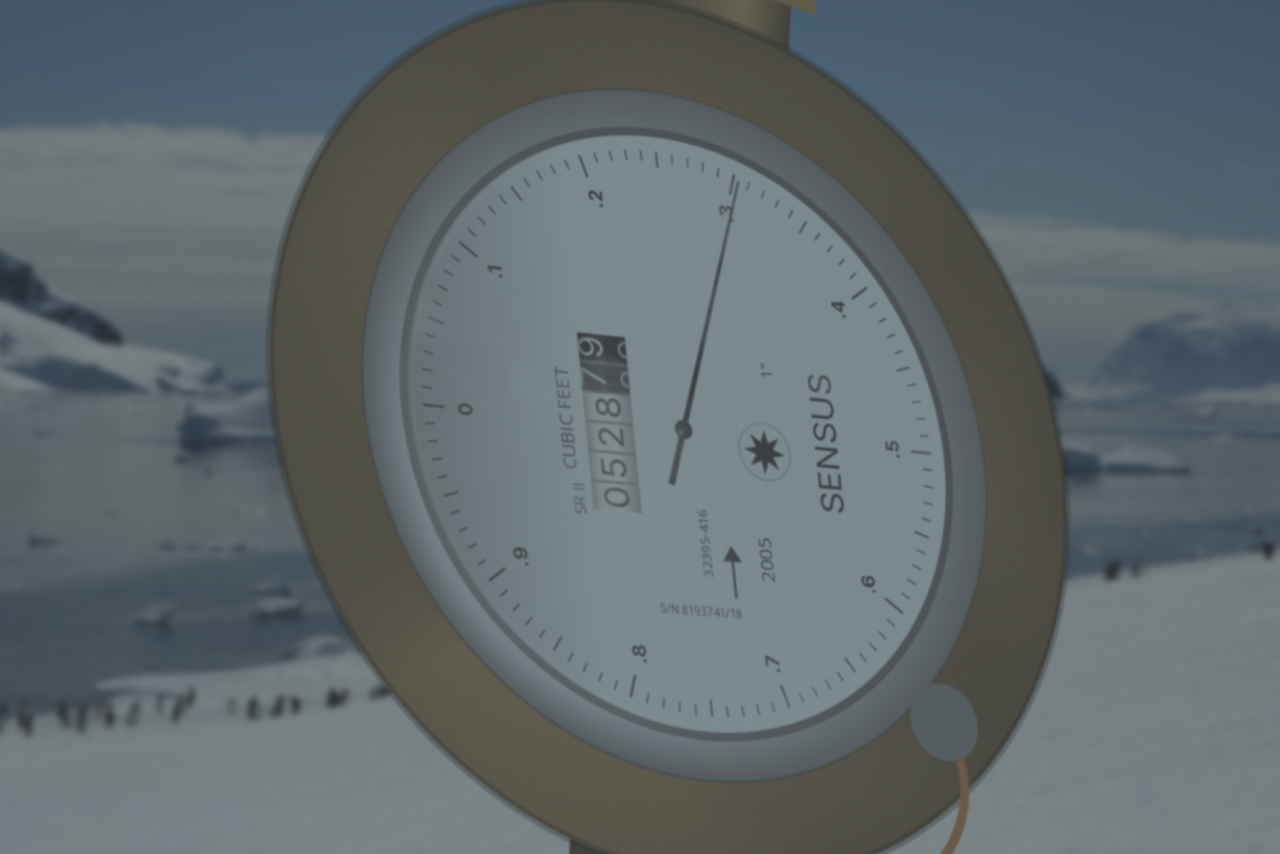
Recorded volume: 52879.30,ft³
